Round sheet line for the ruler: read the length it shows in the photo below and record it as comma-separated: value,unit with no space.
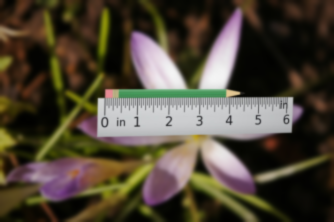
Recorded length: 4.5,in
